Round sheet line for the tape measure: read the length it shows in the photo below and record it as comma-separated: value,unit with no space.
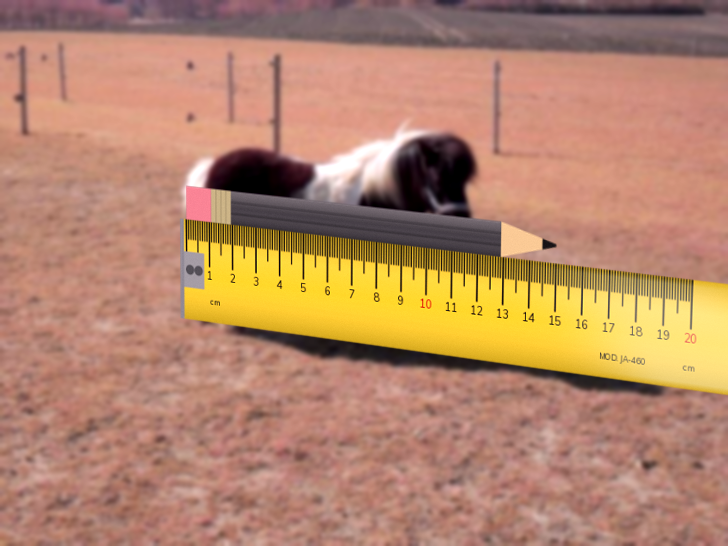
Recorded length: 15,cm
